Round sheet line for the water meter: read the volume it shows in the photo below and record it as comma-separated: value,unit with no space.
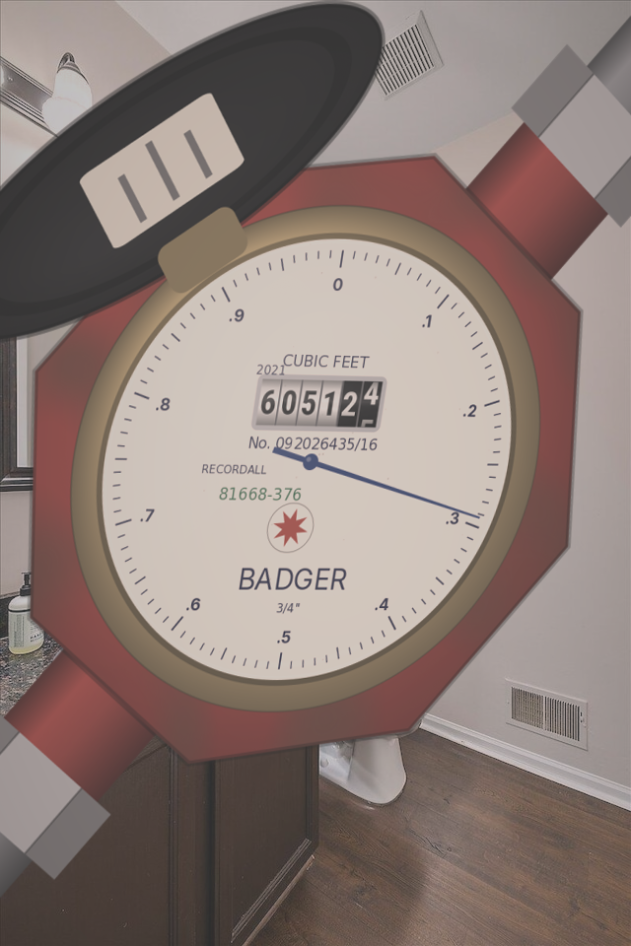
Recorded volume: 605124.29,ft³
